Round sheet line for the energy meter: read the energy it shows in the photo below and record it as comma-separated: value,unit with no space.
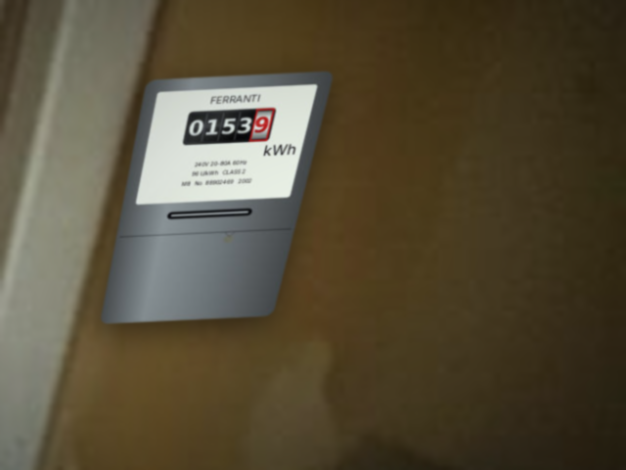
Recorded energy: 153.9,kWh
